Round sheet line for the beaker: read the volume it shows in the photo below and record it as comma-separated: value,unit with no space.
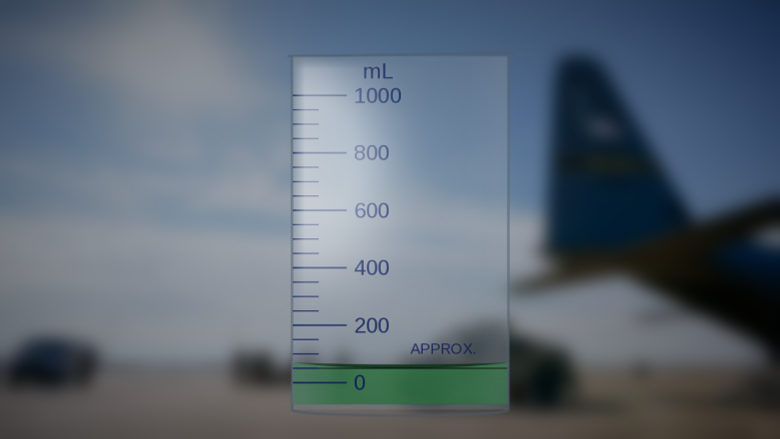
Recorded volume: 50,mL
